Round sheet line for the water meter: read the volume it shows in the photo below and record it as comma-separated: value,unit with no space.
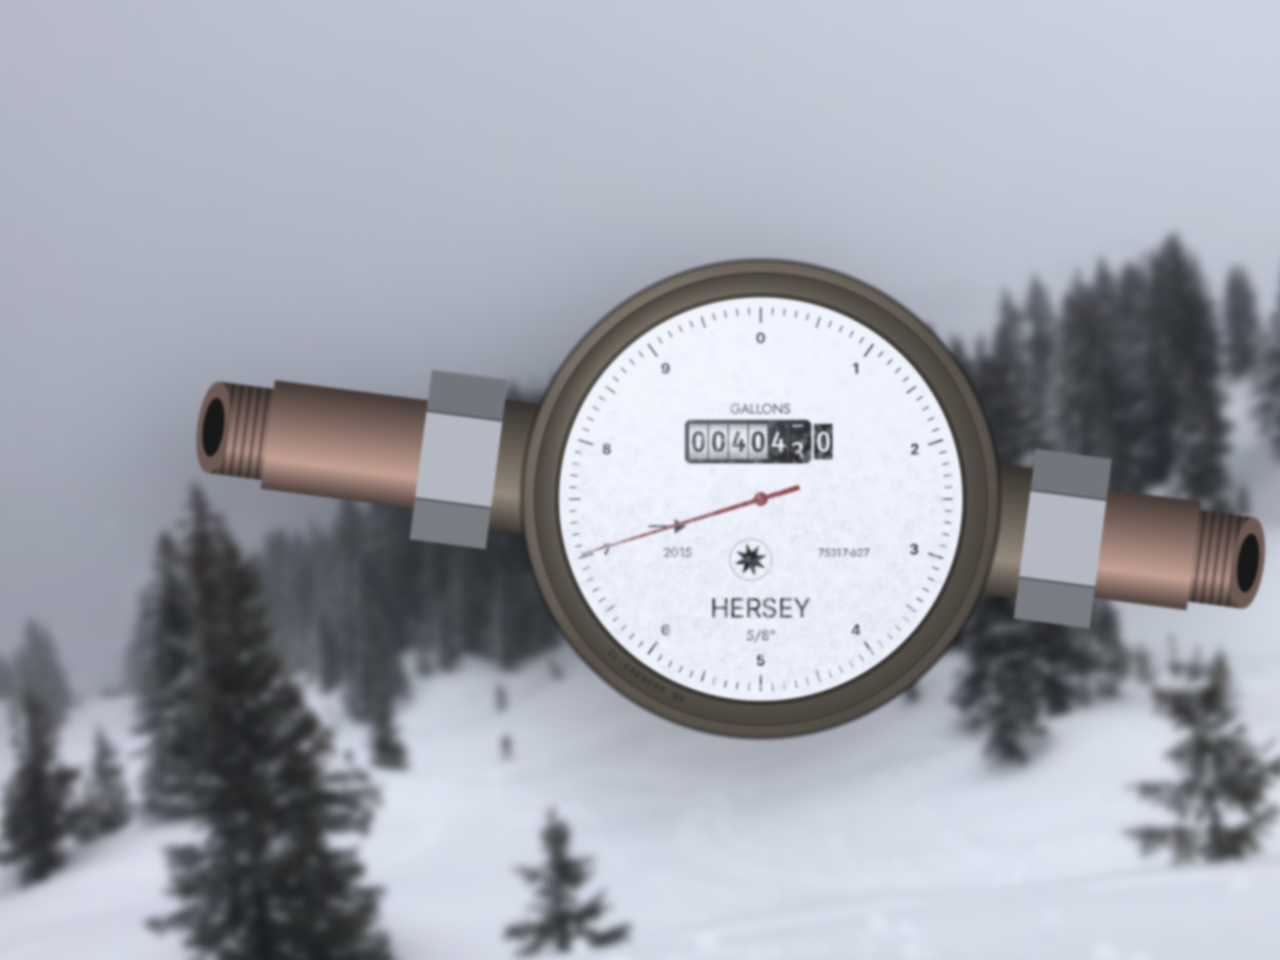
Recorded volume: 40427.0,gal
